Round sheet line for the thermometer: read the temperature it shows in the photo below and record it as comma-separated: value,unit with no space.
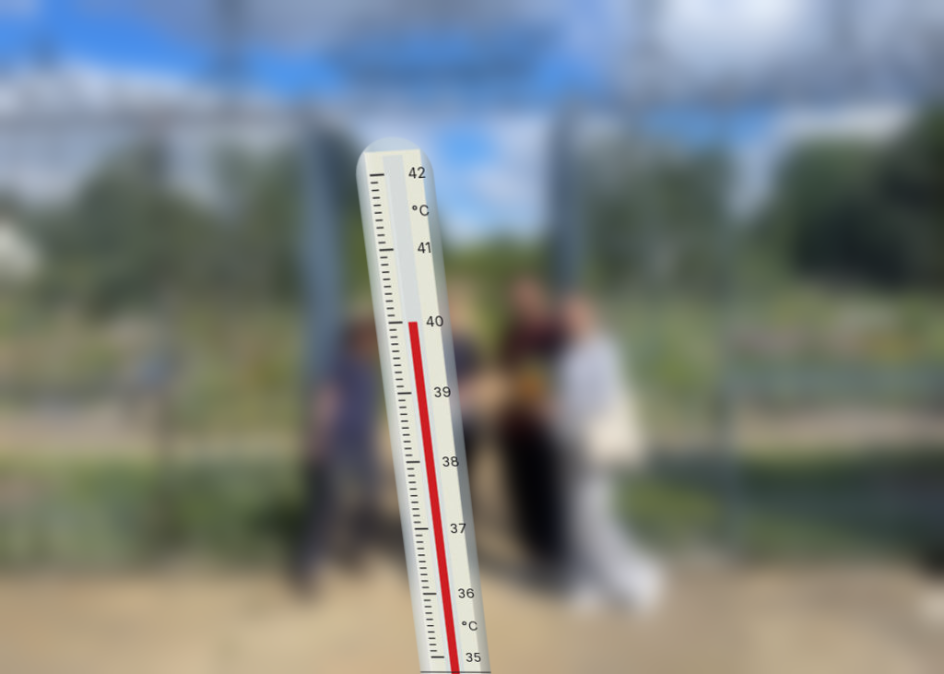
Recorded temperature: 40,°C
